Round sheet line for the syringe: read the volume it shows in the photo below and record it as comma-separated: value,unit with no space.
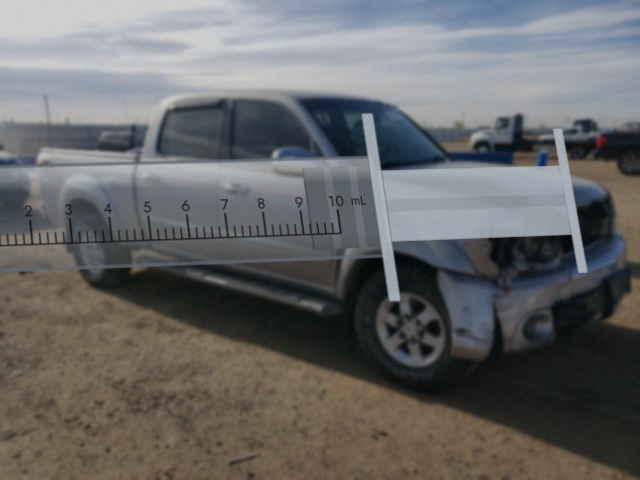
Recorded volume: 9.2,mL
